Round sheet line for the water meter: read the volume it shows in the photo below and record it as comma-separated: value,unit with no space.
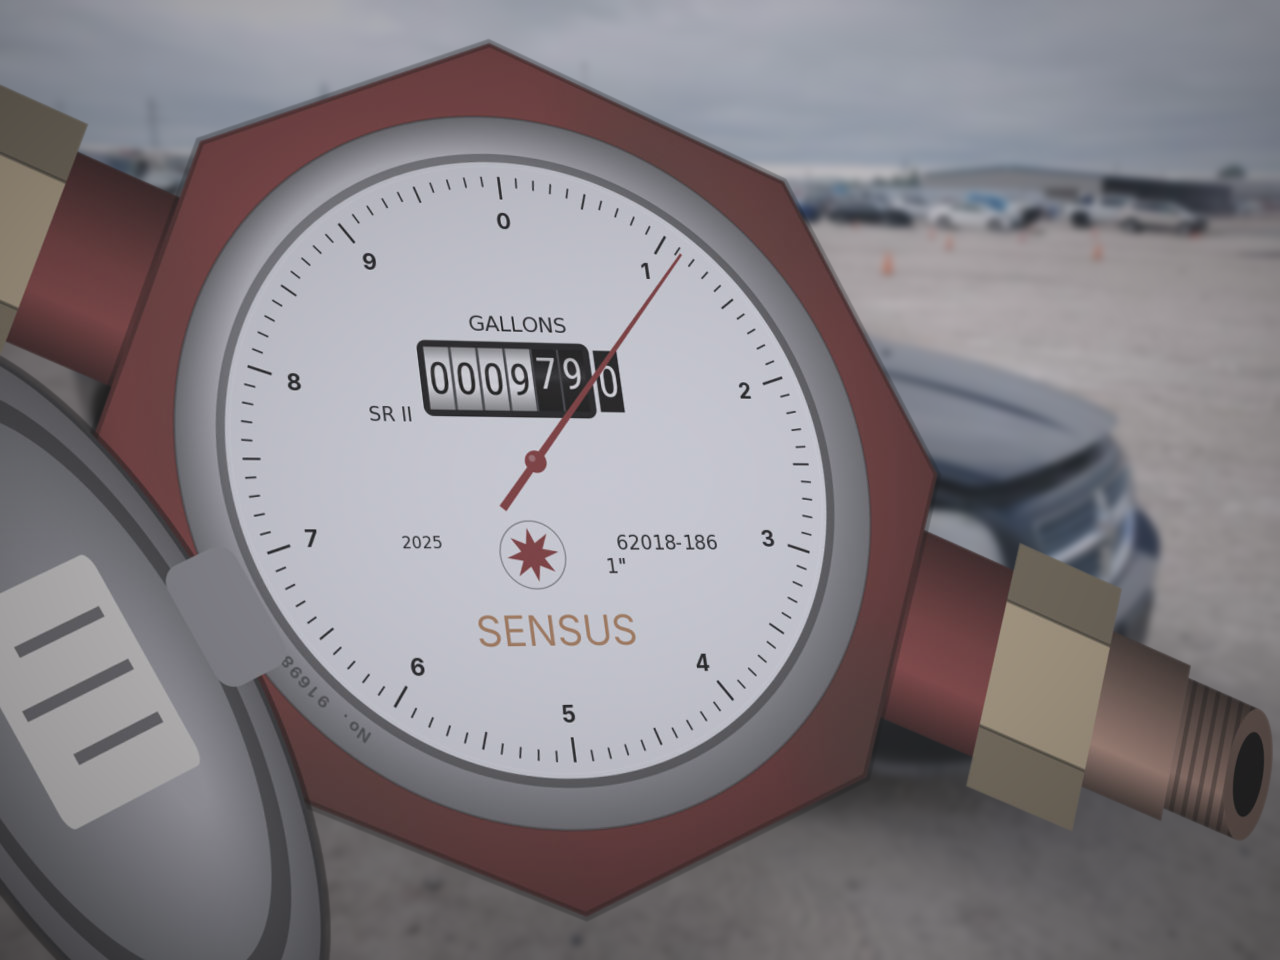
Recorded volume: 9791.1,gal
